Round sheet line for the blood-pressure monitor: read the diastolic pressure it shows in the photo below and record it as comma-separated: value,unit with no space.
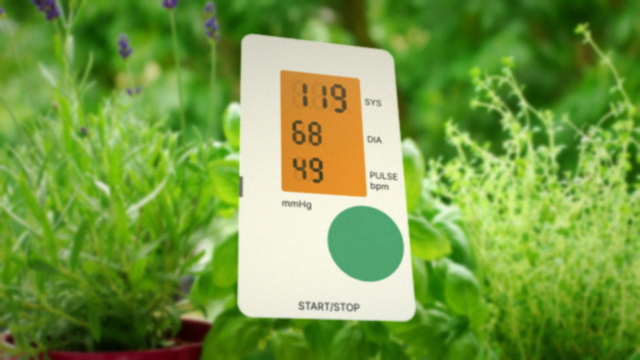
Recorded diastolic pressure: 68,mmHg
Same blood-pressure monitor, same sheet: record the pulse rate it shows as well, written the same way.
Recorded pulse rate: 49,bpm
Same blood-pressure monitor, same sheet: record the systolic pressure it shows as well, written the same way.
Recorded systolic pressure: 119,mmHg
